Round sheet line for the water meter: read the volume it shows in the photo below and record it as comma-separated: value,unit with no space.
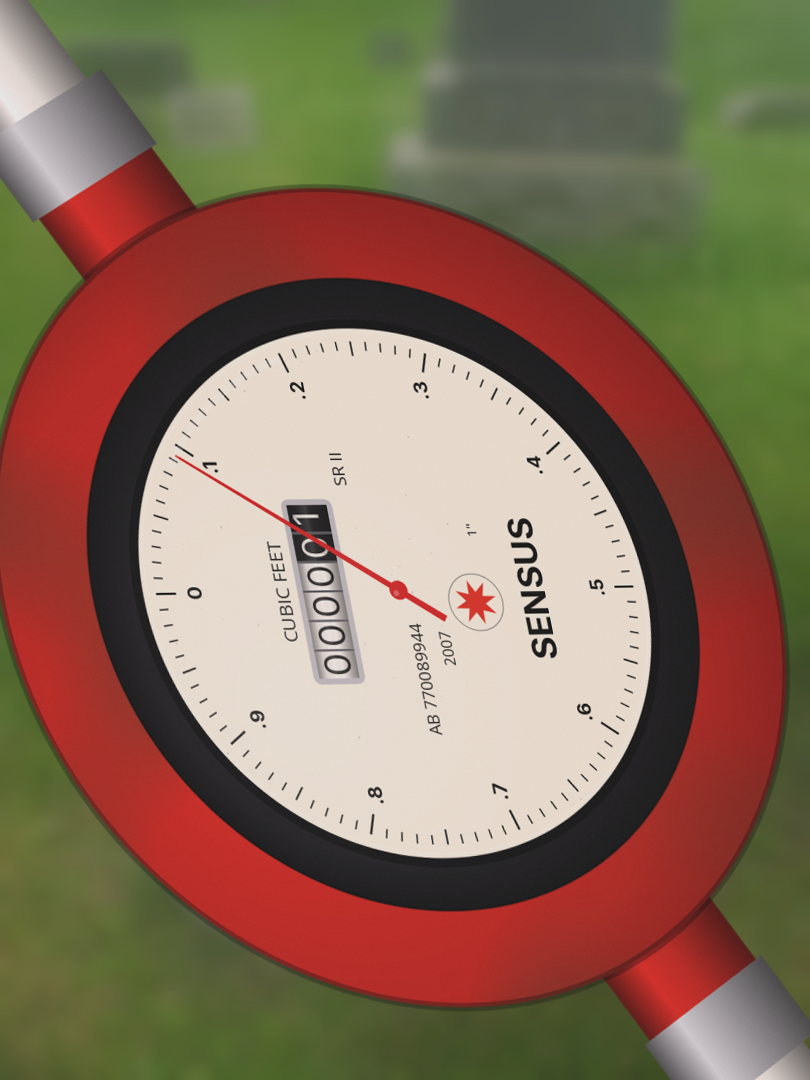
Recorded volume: 1.09,ft³
